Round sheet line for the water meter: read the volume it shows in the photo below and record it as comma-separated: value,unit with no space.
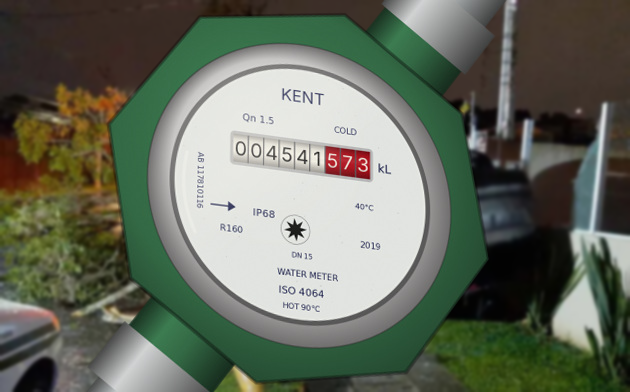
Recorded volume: 4541.573,kL
